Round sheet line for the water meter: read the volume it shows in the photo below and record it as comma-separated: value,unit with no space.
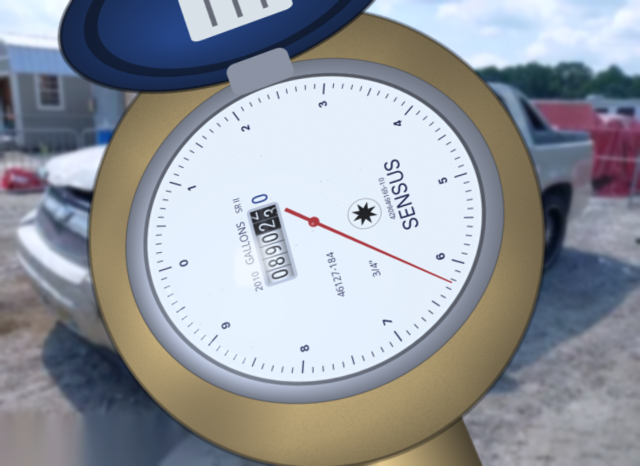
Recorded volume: 890226.2,gal
